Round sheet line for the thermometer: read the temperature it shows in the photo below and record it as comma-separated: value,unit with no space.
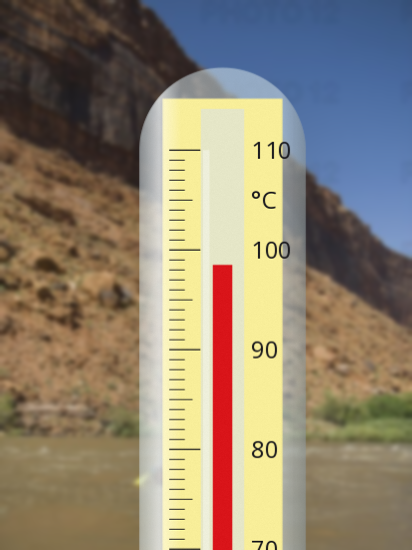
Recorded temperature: 98.5,°C
